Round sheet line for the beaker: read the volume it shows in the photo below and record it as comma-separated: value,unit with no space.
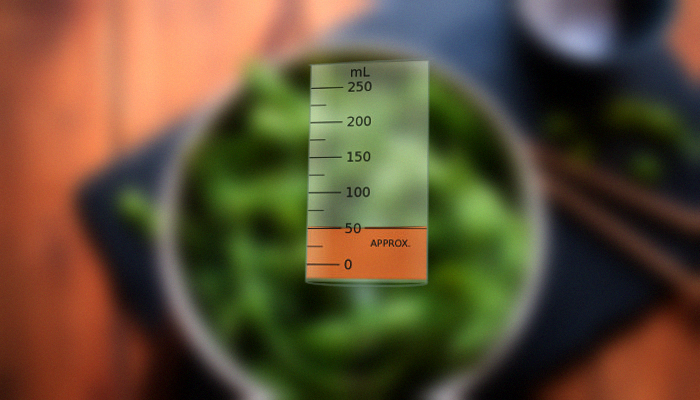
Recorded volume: 50,mL
